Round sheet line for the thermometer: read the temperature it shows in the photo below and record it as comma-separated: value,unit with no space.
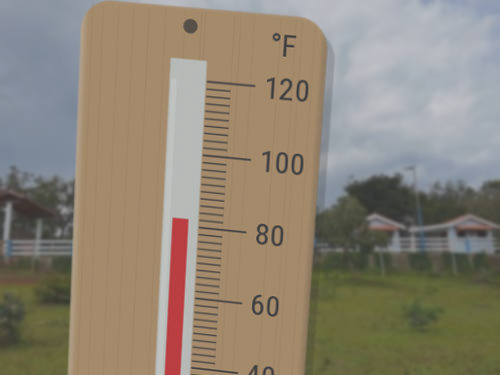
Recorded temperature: 82,°F
